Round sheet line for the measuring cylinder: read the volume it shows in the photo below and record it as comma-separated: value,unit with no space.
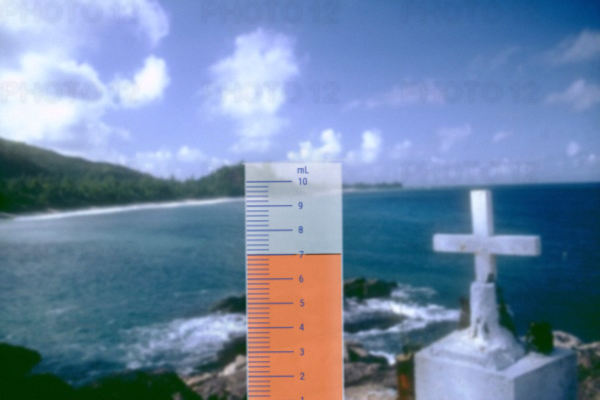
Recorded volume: 7,mL
